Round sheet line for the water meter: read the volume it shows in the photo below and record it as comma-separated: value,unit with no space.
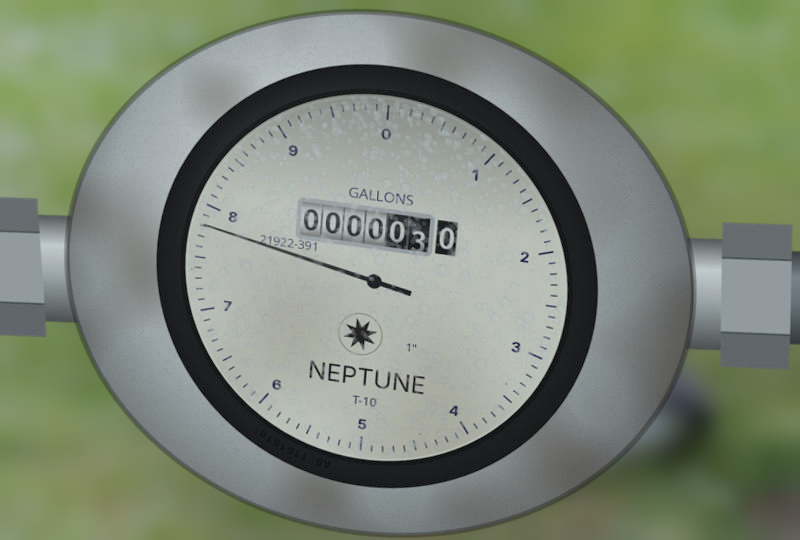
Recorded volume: 27.8,gal
